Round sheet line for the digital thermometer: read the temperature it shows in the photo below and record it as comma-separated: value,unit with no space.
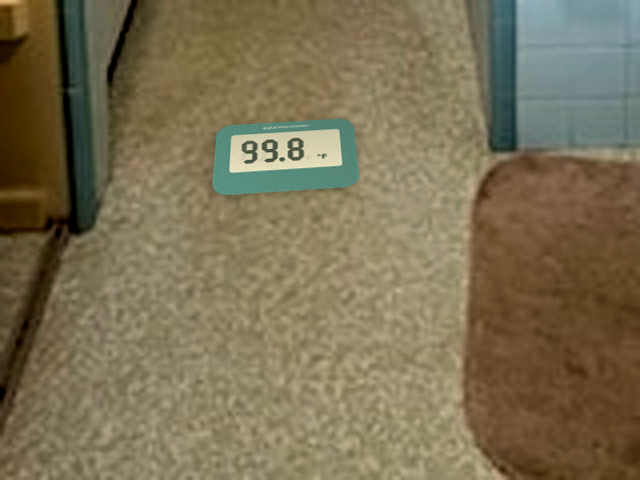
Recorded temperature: 99.8,°F
